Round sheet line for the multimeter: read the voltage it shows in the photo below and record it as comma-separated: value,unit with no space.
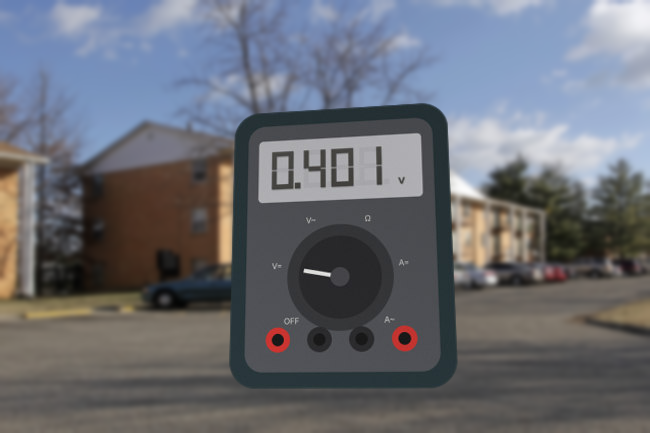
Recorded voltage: 0.401,V
